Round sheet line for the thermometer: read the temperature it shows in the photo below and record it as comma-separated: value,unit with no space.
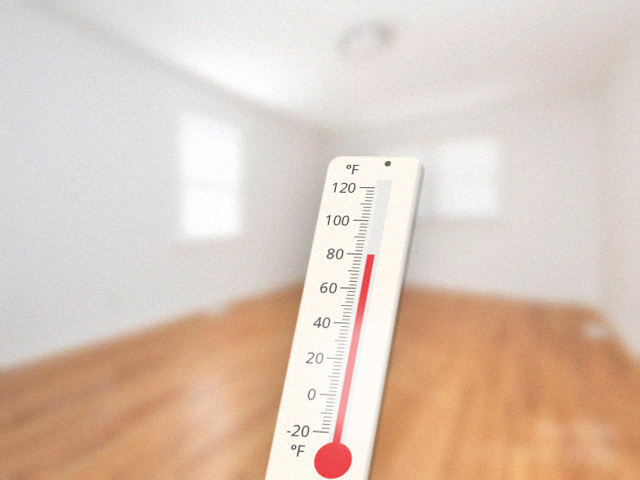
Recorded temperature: 80,°F
